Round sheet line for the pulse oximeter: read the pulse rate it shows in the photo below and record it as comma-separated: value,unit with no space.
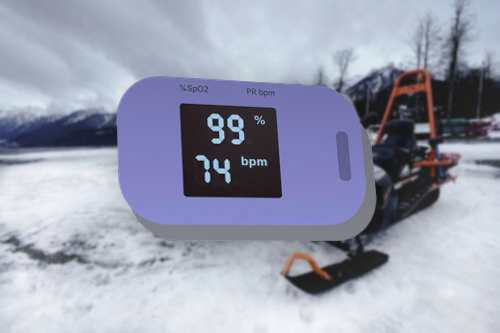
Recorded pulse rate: 74,bpm
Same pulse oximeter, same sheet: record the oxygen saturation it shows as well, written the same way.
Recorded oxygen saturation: 99,%
